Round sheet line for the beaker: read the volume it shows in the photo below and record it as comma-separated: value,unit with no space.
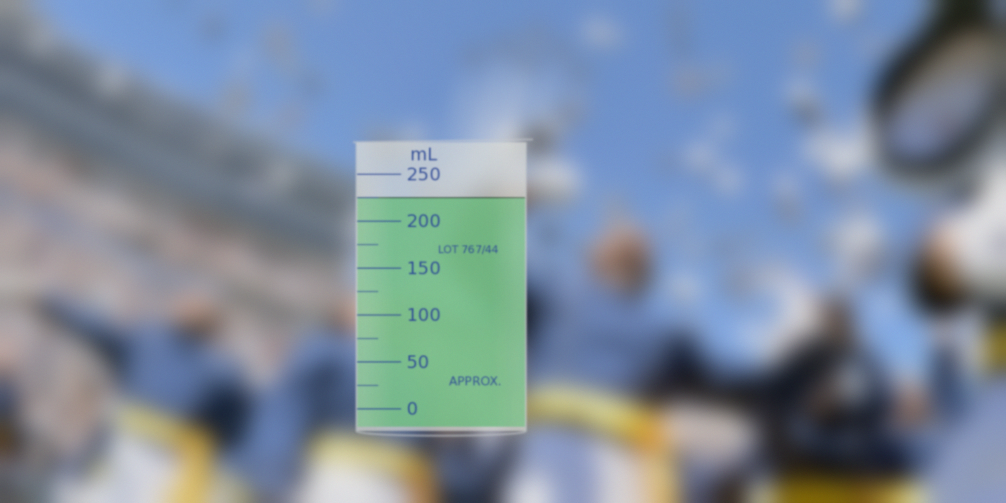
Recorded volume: 225,mL
